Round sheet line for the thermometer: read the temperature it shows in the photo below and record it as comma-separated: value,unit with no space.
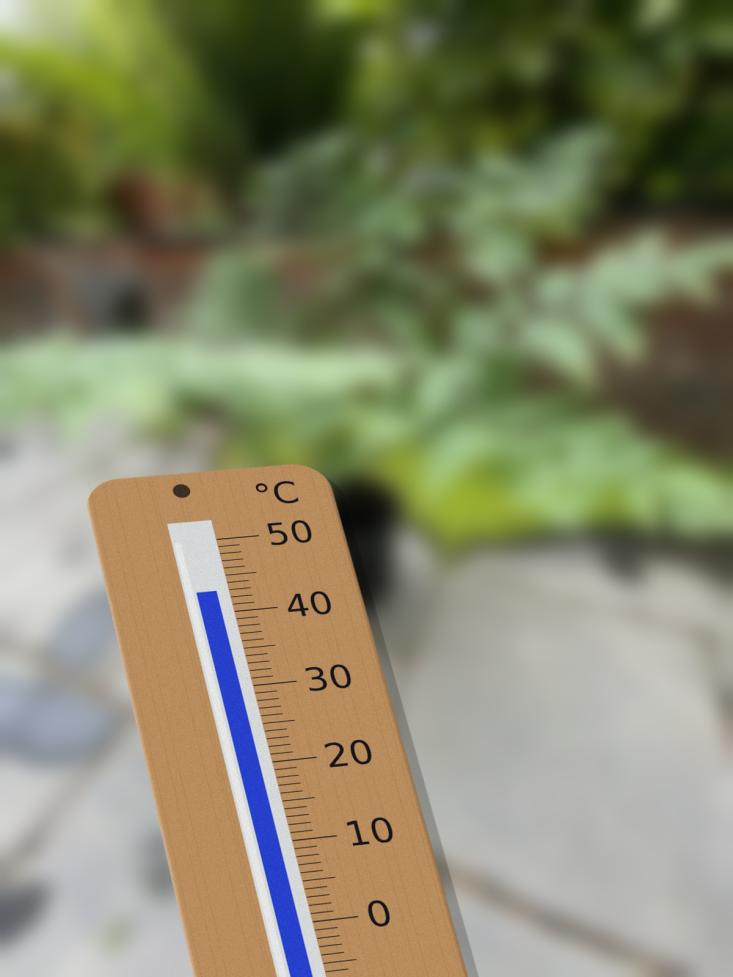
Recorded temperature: 43,°C
